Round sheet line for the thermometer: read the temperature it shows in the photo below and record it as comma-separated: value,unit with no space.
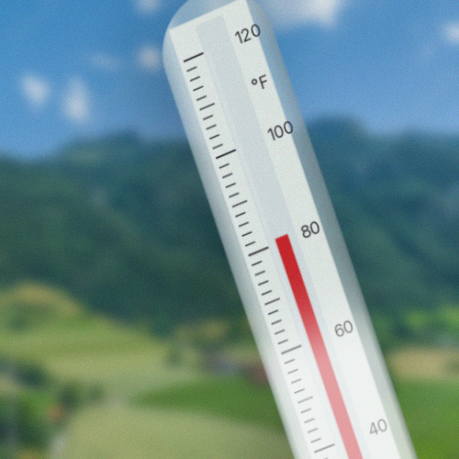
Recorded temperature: 81,°F
